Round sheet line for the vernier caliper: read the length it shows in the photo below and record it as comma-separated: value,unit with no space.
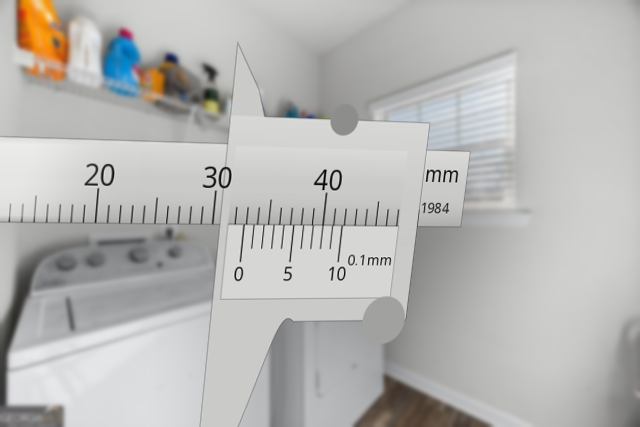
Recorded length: 32.8,mm
